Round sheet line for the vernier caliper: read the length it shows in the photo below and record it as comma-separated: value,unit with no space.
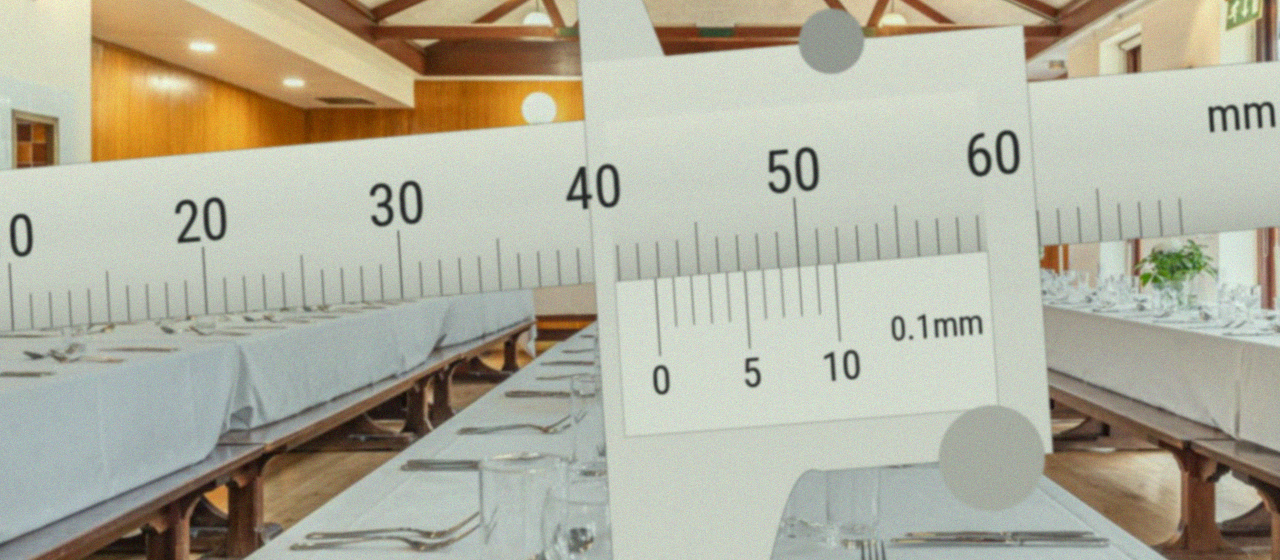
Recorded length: 42.8,mm
